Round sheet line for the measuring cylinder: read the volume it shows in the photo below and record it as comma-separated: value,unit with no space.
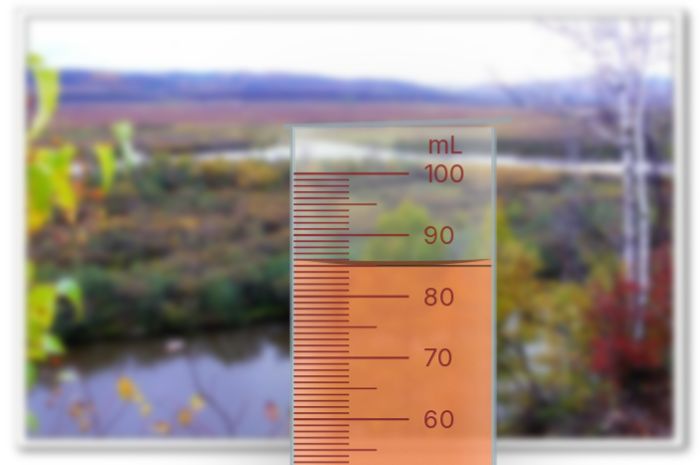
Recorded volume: 85,mL
